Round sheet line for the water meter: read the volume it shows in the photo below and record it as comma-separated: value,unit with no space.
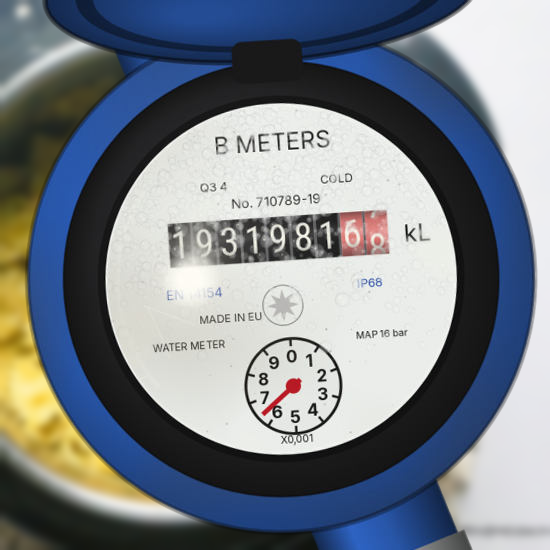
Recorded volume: 1931981.676,kL
